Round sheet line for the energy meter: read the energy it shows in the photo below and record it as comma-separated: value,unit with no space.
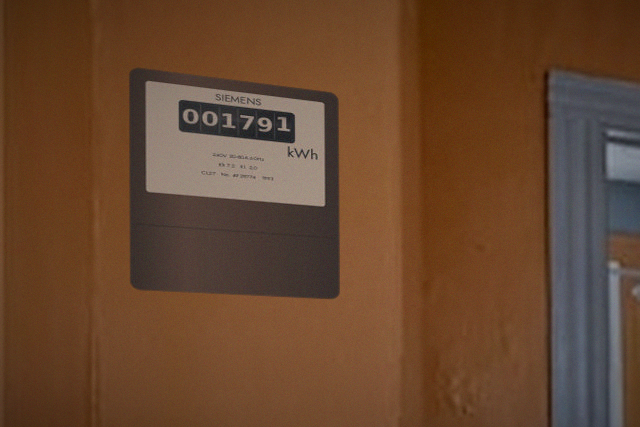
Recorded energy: 1791,kWh
